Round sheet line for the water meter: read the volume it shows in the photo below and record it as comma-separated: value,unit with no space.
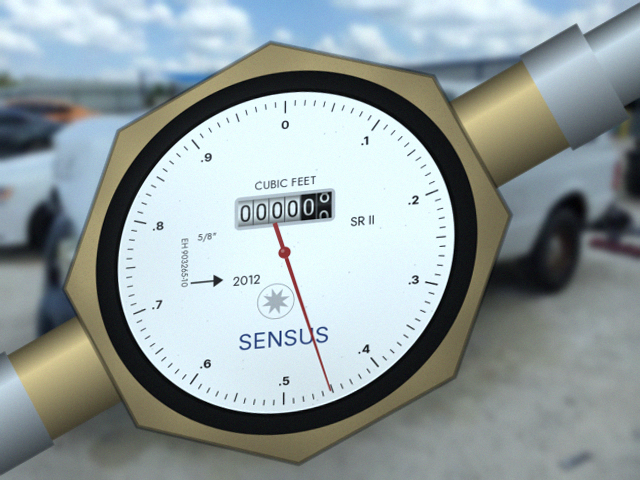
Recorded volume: 8.45,ft³
